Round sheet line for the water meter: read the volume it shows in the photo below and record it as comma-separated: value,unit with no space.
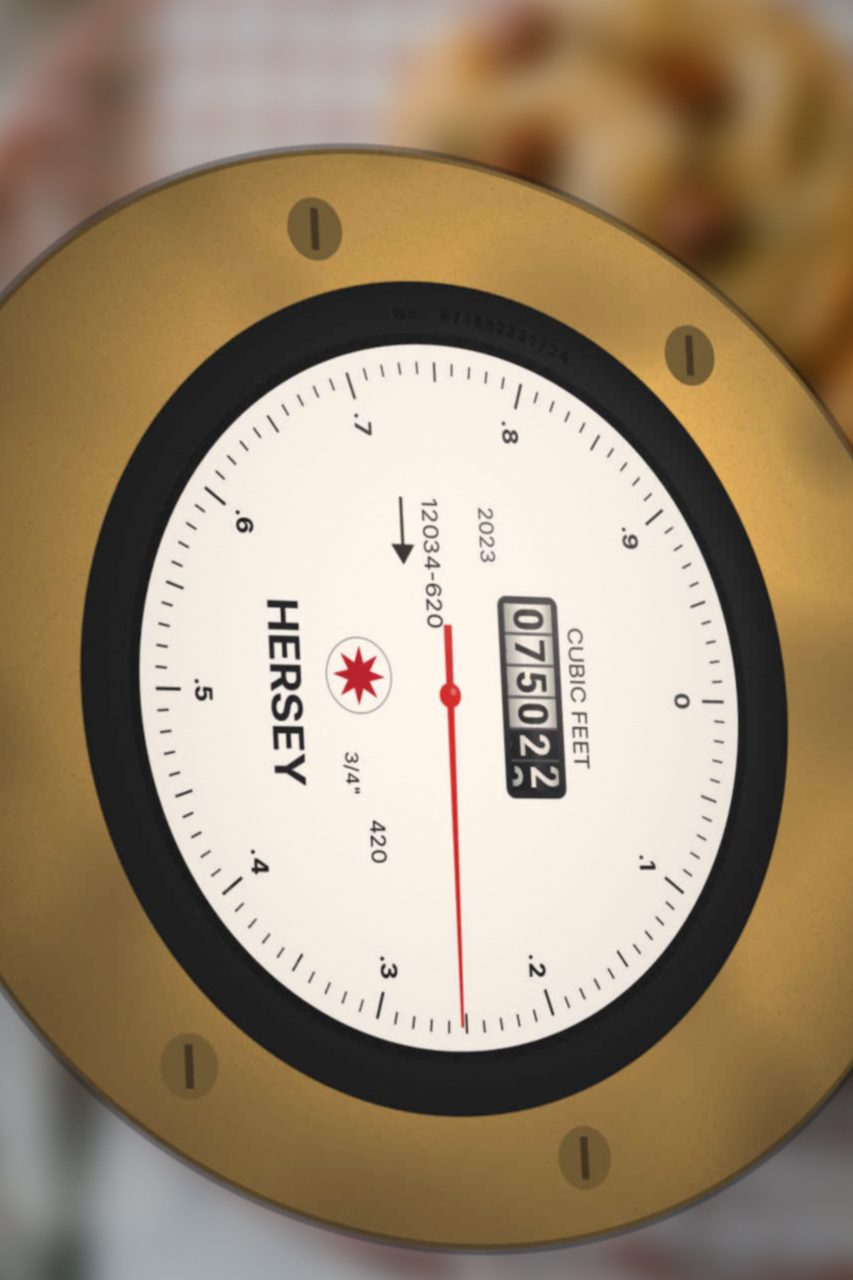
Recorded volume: 75022.25,ft³
